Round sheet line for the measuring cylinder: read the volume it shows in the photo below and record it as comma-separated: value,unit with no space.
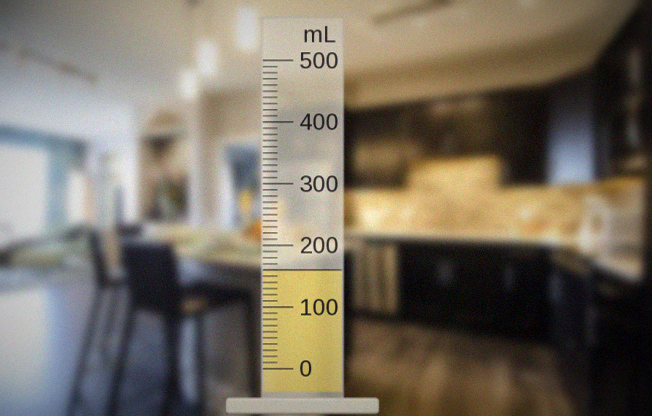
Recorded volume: 160,mL
